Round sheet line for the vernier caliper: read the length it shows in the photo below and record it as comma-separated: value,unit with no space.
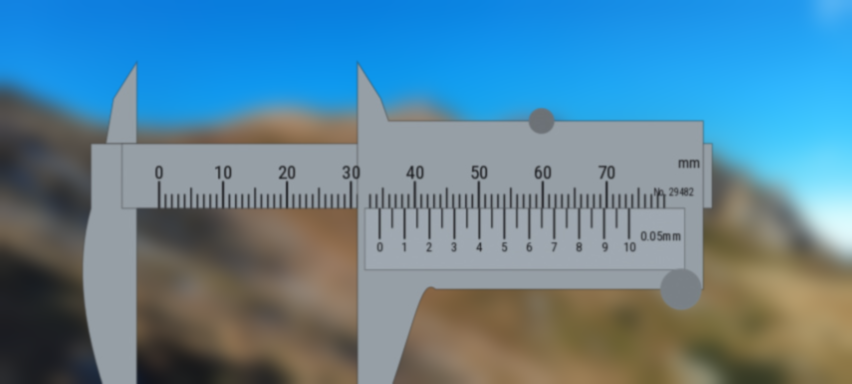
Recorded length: 34.5,mm
